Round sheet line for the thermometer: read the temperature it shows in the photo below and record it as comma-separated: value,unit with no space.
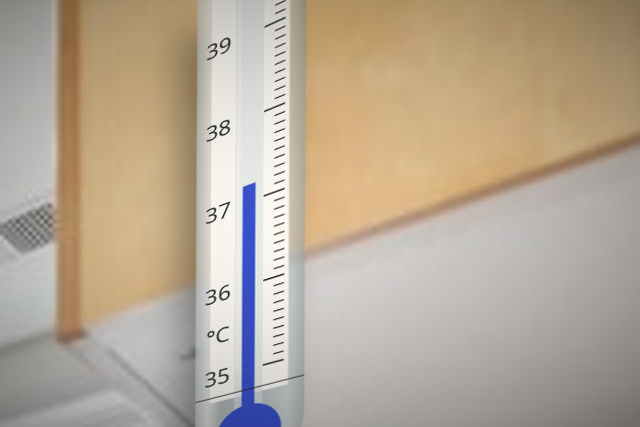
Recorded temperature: 37.2,°C
